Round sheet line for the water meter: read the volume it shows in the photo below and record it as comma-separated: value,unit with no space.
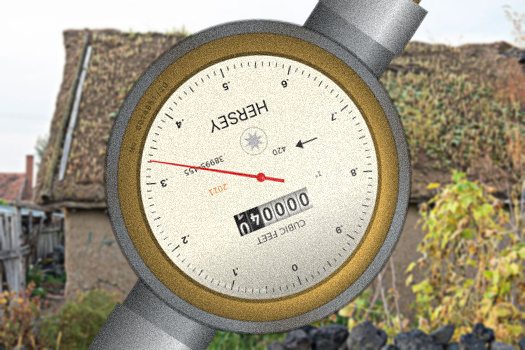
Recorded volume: 40.33,ft³
